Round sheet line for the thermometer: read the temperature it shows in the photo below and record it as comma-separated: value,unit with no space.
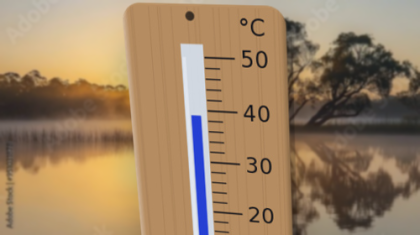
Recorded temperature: 39,°C
